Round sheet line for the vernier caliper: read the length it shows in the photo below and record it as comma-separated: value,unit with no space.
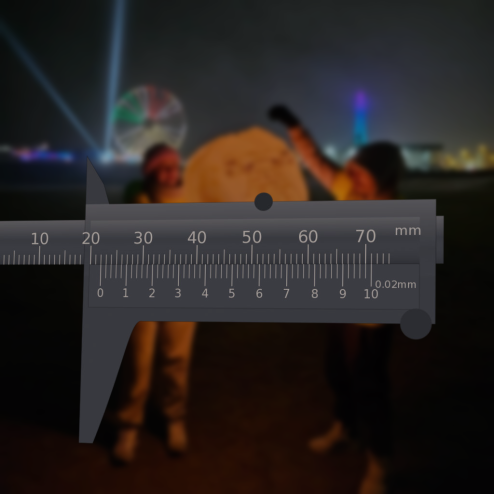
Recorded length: 22.0,mm
